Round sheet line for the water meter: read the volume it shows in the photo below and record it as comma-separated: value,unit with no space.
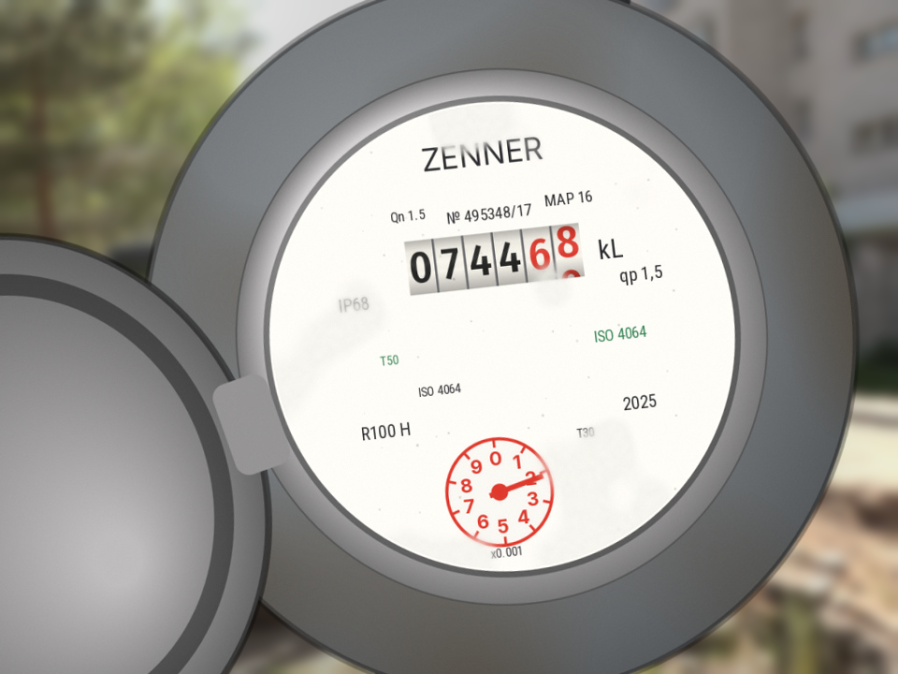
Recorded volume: 744.682,kL
